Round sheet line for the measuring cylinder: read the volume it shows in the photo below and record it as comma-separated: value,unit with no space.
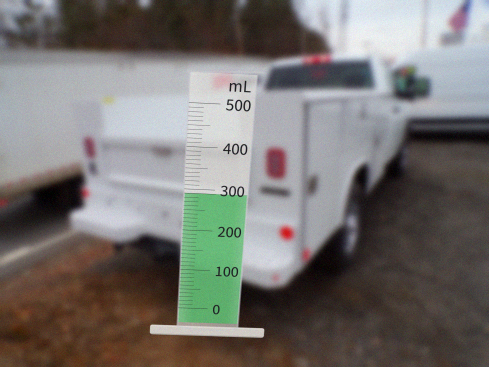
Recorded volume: 290,mL
